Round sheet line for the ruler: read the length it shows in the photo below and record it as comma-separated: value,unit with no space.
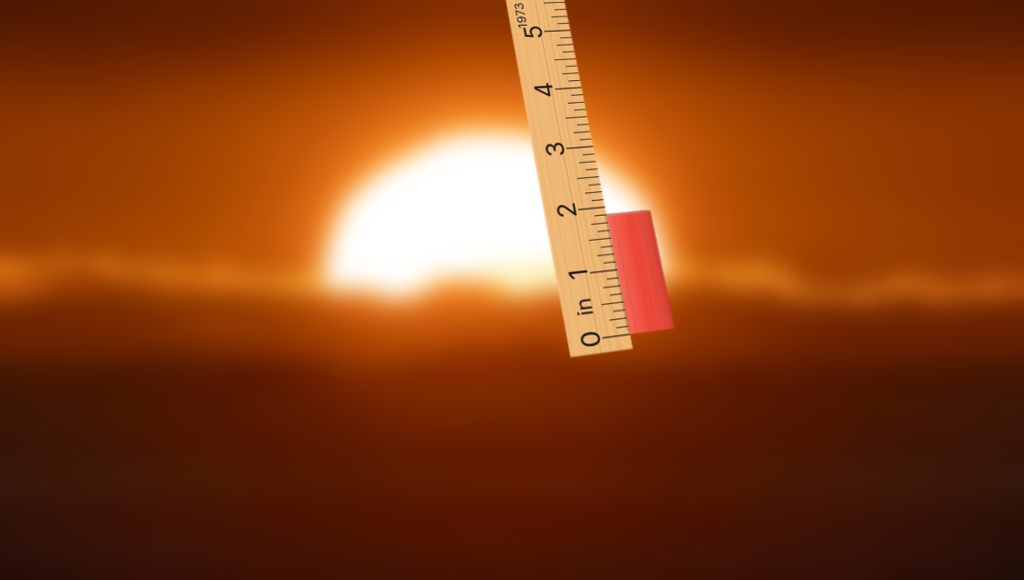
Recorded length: 1.875,in
